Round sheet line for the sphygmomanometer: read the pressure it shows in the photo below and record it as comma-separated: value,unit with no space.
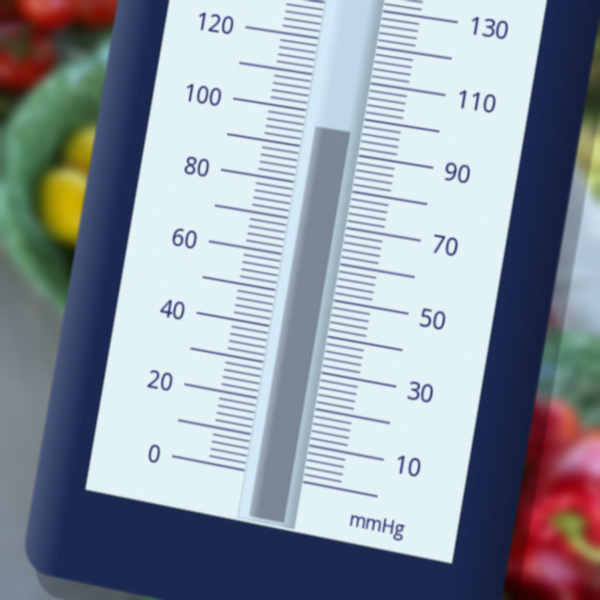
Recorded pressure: 96,mmHg
